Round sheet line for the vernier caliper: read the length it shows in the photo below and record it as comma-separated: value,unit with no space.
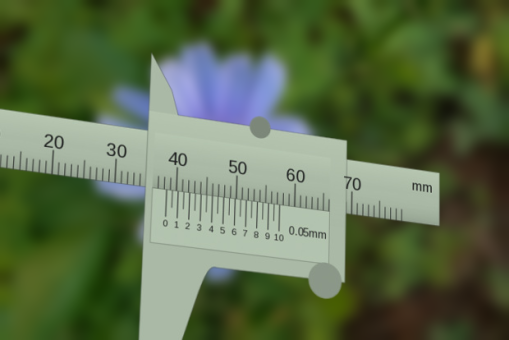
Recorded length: 38.4,mm
